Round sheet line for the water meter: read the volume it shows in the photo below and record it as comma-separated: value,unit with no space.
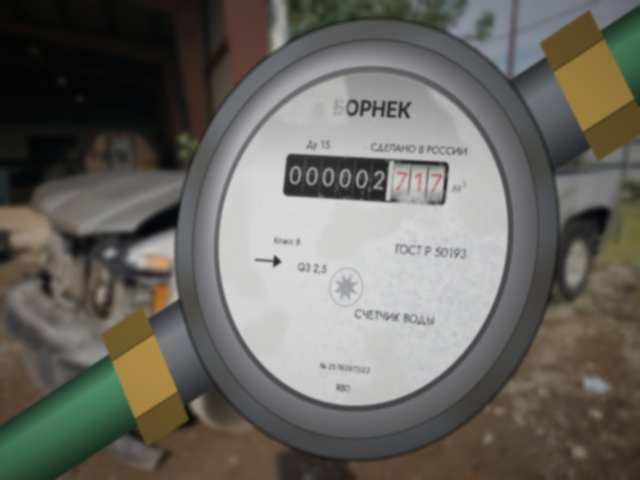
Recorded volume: 2.717,m³
